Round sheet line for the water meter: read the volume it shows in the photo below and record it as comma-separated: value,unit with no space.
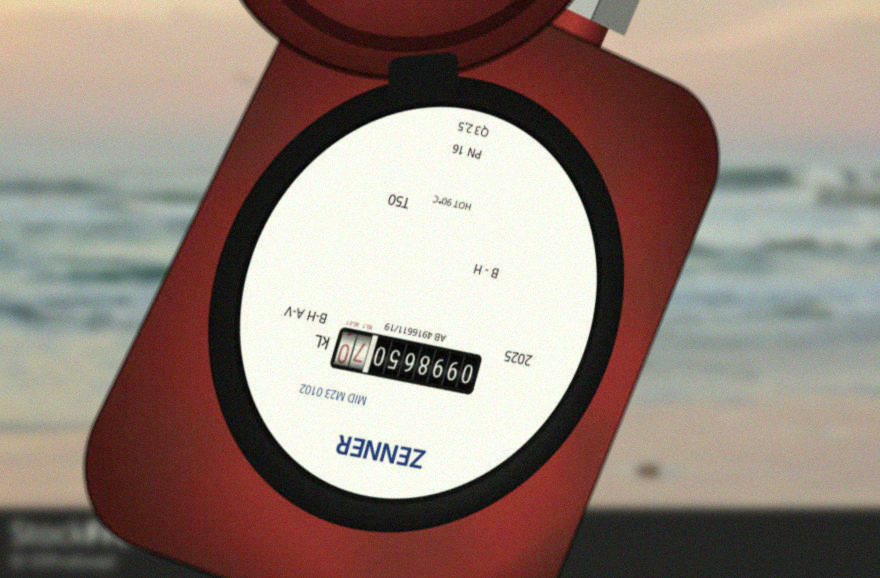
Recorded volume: 998650.70,kL
